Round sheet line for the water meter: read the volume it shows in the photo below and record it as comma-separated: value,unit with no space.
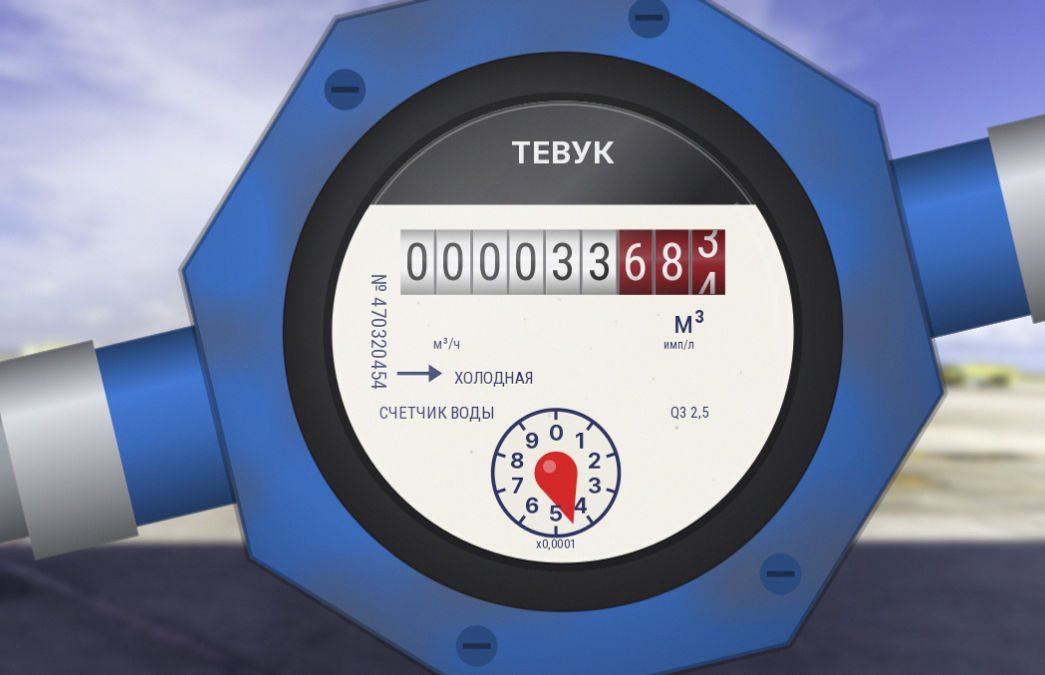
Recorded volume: 33.6834,m³
